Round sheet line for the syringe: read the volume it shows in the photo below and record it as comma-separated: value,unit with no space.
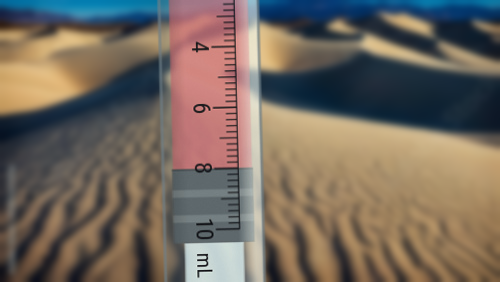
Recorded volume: 8,mL
